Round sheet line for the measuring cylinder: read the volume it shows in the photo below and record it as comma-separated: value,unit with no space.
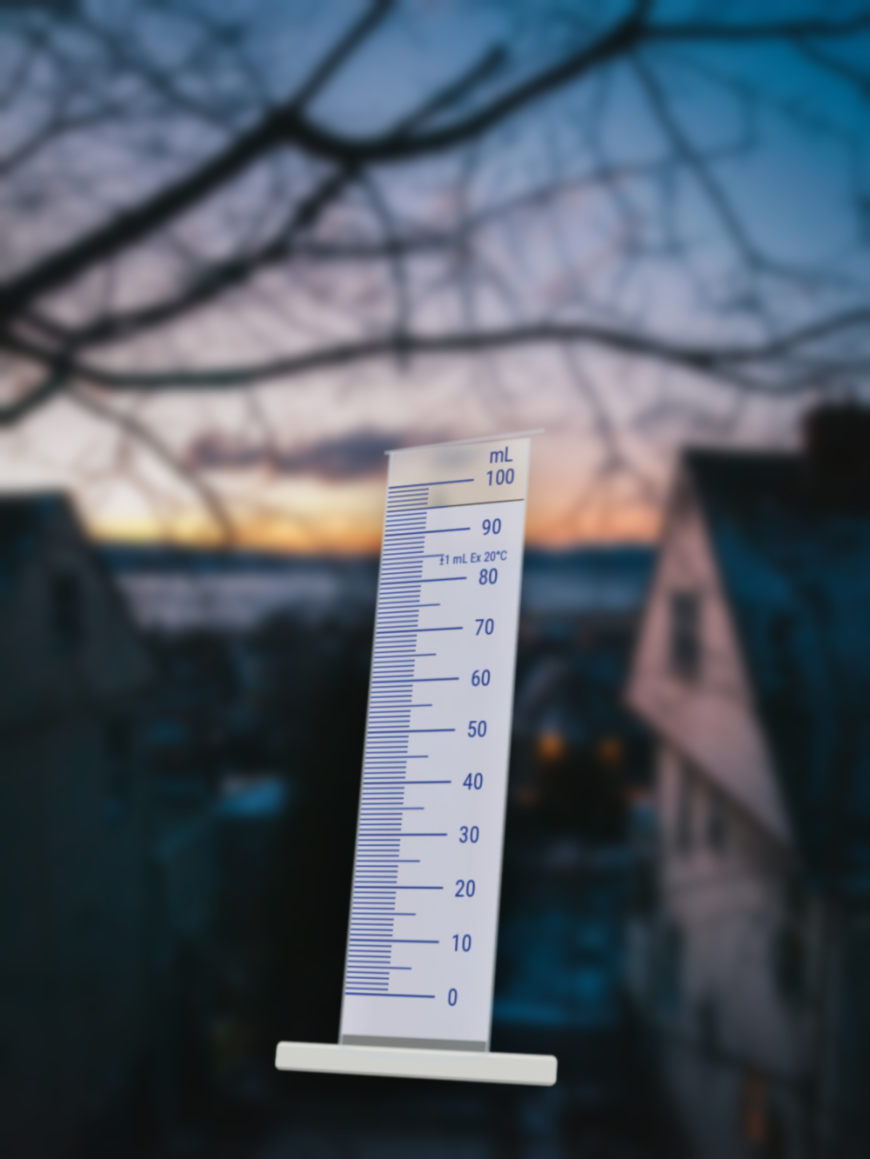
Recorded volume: 95,mL
